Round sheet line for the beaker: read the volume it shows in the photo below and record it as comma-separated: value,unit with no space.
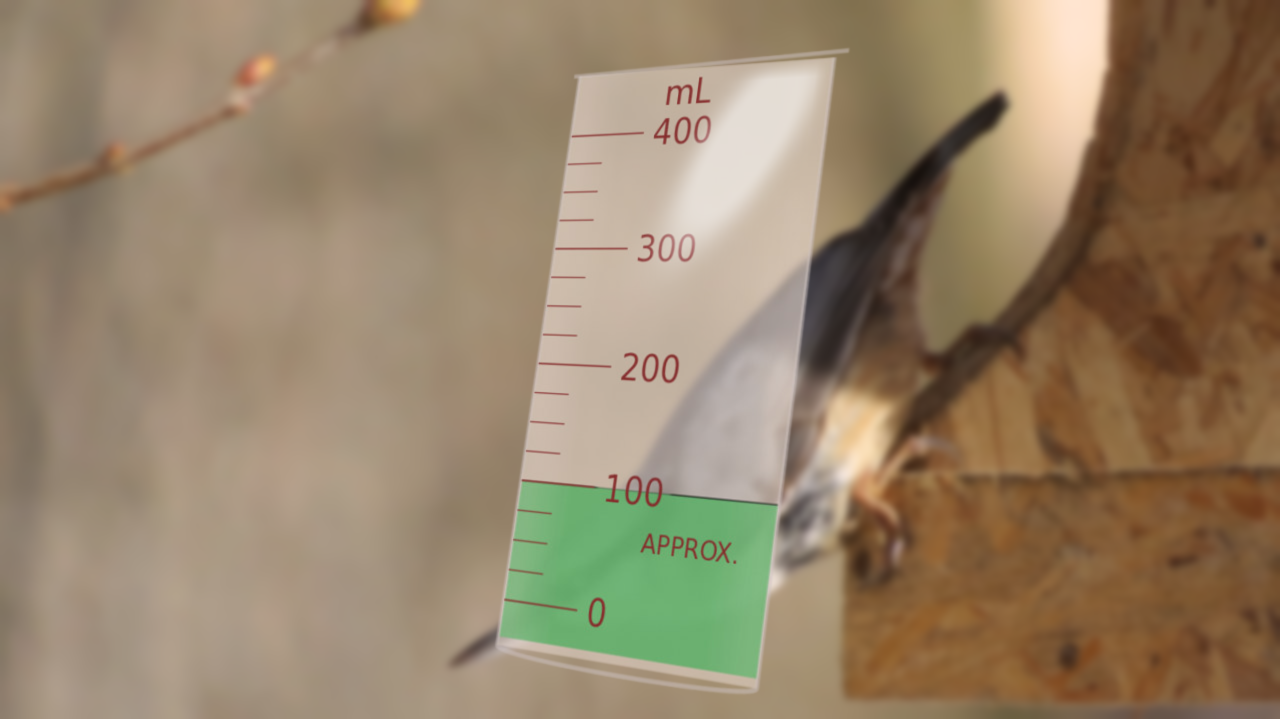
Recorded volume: 100,mL
